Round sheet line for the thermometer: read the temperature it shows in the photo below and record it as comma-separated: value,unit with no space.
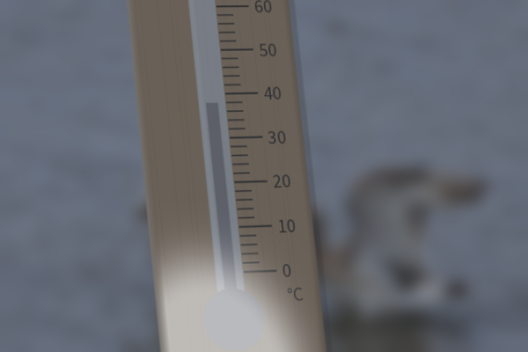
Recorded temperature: 38,°C
